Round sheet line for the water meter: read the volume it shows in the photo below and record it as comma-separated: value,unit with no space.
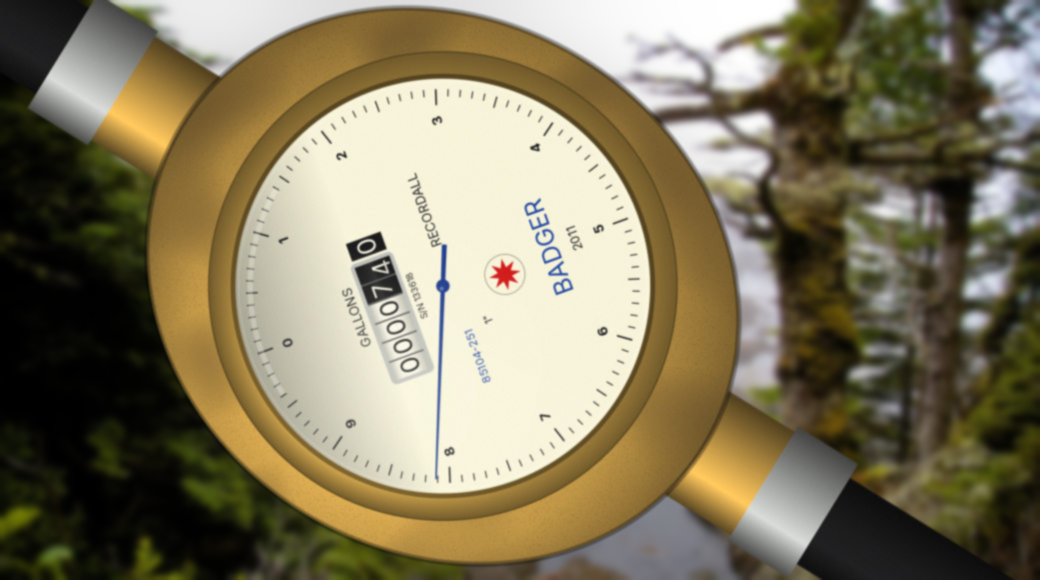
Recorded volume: 738.1,gal
